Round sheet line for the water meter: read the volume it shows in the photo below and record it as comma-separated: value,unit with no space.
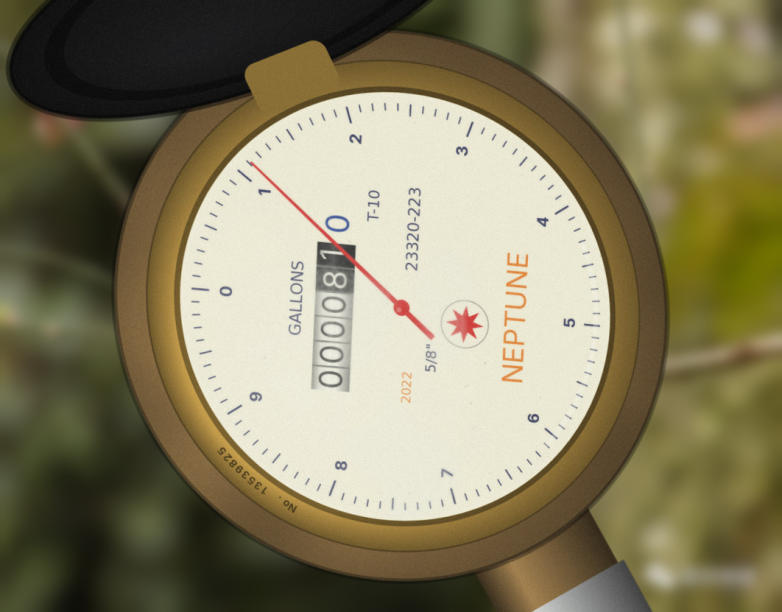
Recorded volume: 811.1,gal
